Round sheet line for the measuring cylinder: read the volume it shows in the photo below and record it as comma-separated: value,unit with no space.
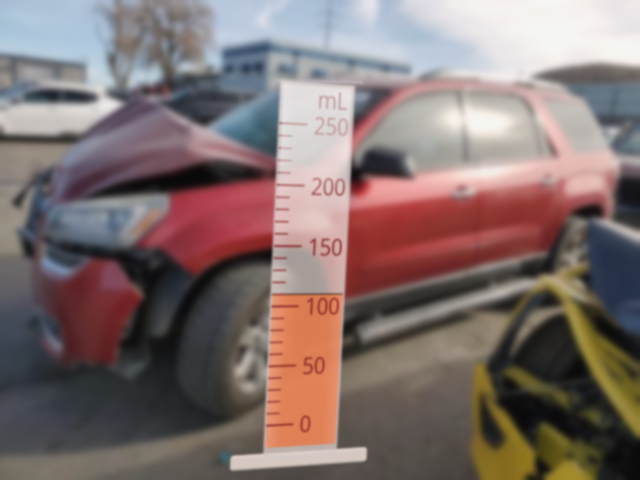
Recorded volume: 110,mL
